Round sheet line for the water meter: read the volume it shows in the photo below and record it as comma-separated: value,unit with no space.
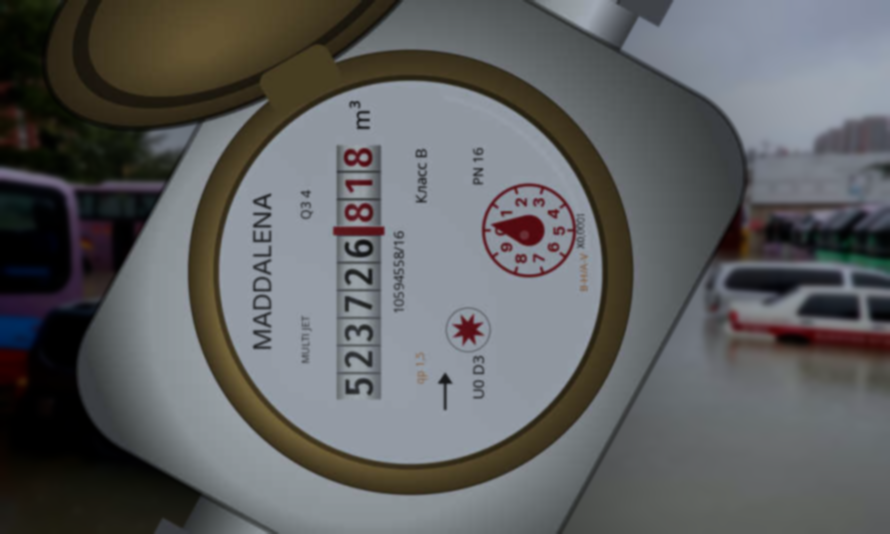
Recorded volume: 523726.8180,m³
